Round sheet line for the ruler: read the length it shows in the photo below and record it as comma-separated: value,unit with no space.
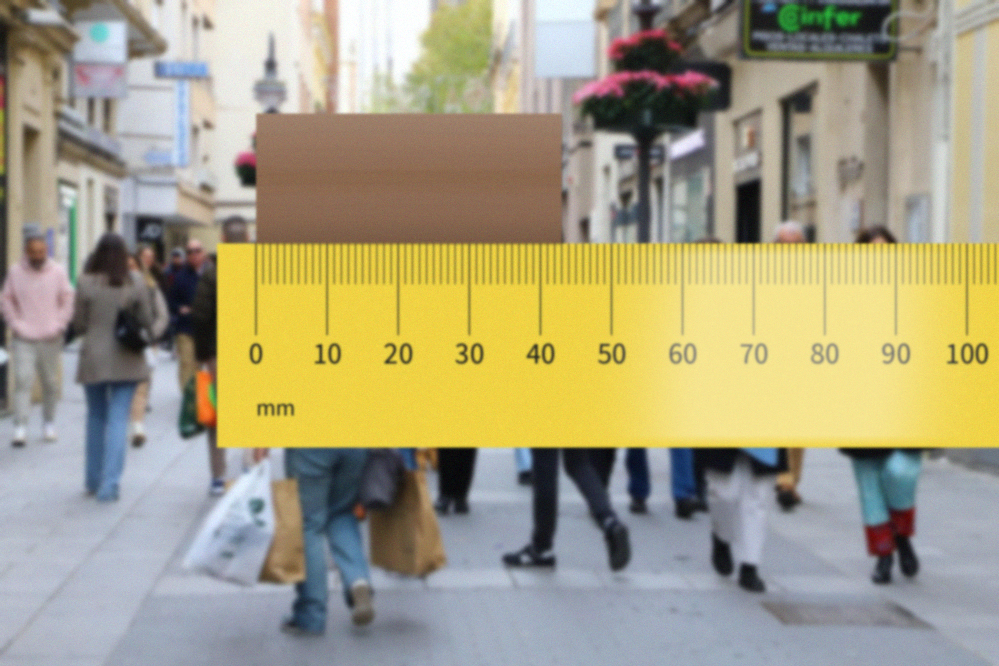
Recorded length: 43,mm
